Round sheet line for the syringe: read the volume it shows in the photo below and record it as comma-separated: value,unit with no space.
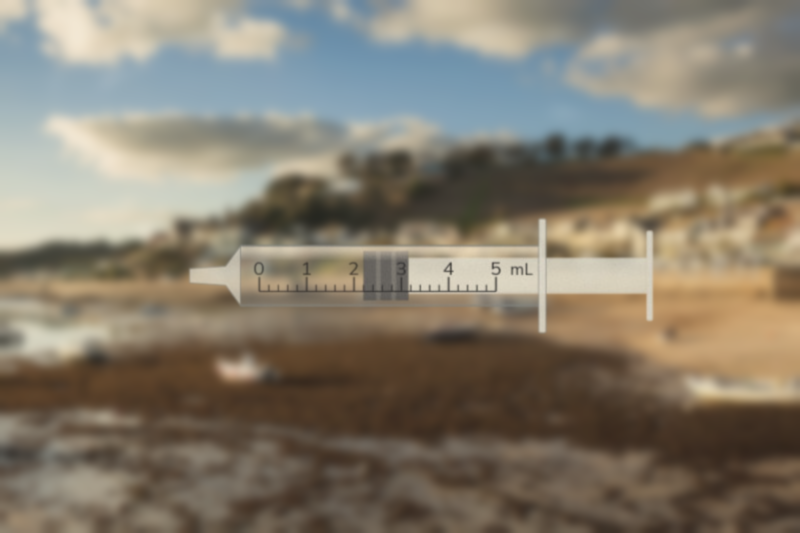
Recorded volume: 2.2,mL
